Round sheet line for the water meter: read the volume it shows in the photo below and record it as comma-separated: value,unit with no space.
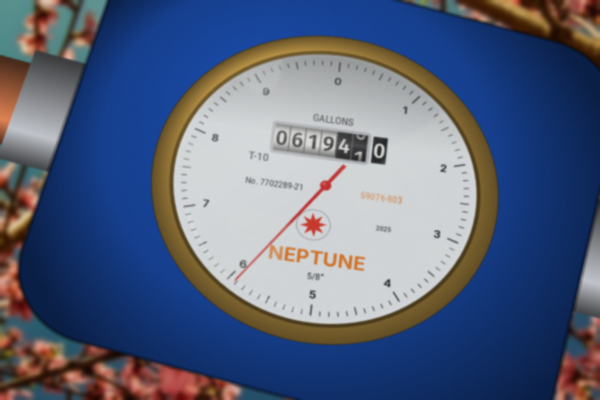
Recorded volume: 619405.9,gal
